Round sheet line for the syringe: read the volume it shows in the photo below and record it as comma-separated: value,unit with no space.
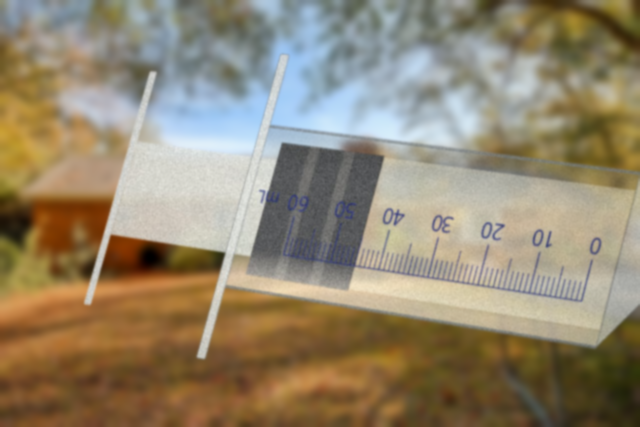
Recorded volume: 45,mL
